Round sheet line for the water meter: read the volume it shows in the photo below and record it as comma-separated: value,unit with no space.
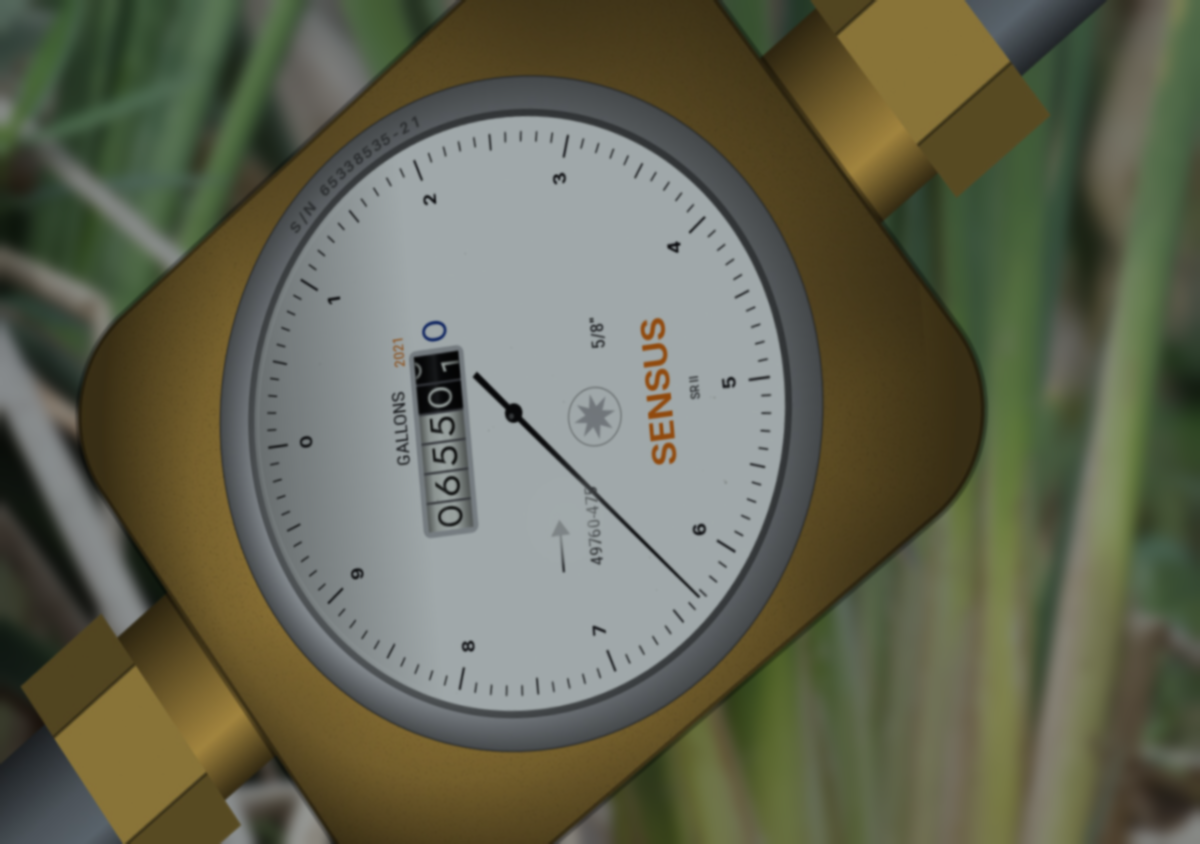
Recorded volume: 655006.3,gal
